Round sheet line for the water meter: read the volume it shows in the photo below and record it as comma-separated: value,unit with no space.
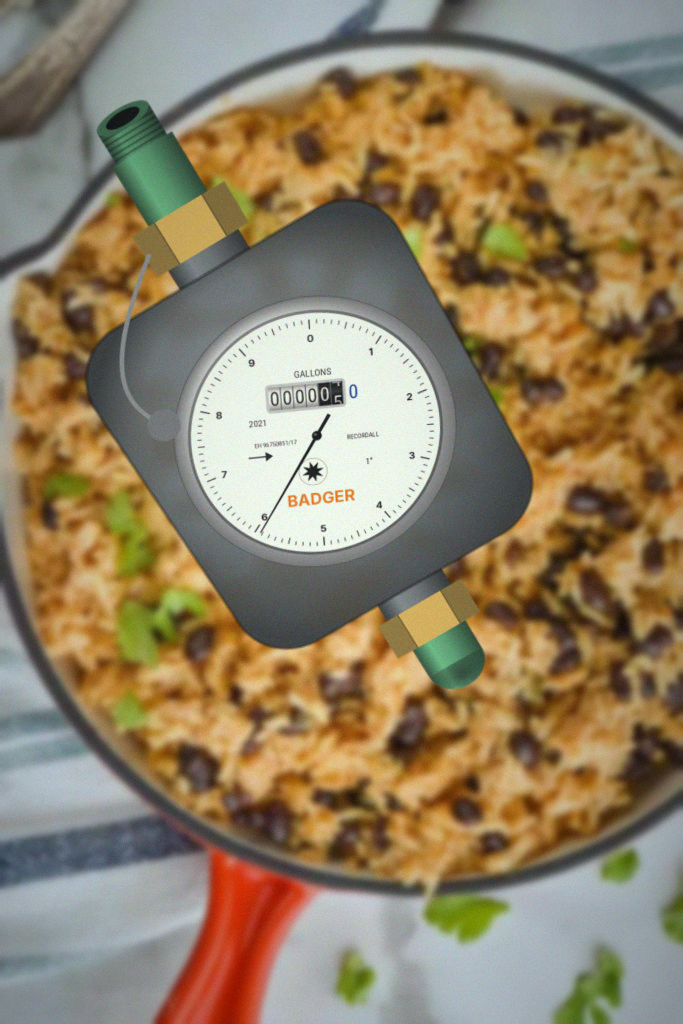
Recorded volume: 45.9,gal
